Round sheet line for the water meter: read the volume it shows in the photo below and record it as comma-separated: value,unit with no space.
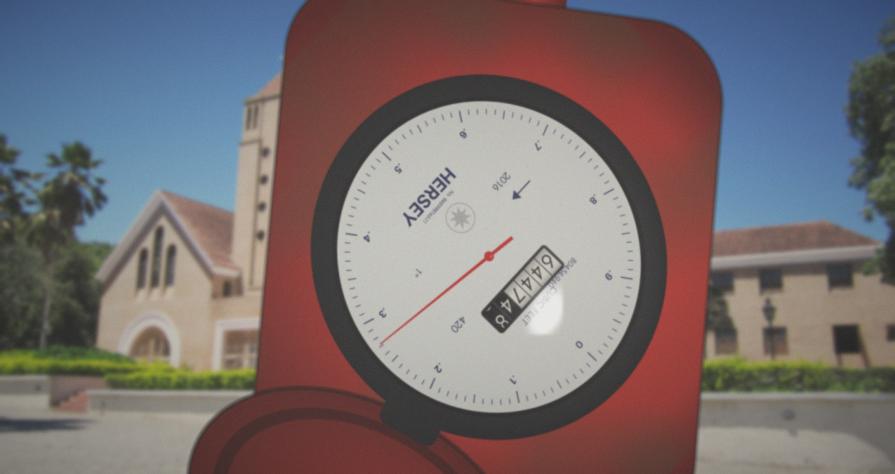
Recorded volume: 644748.27,ft³
